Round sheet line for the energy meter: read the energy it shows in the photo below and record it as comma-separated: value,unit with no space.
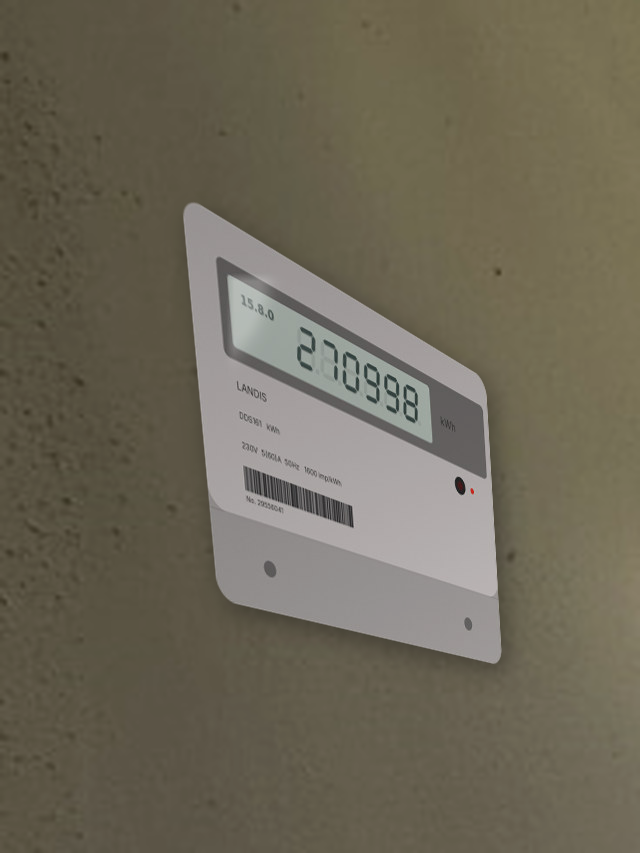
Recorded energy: 270998,kWh
